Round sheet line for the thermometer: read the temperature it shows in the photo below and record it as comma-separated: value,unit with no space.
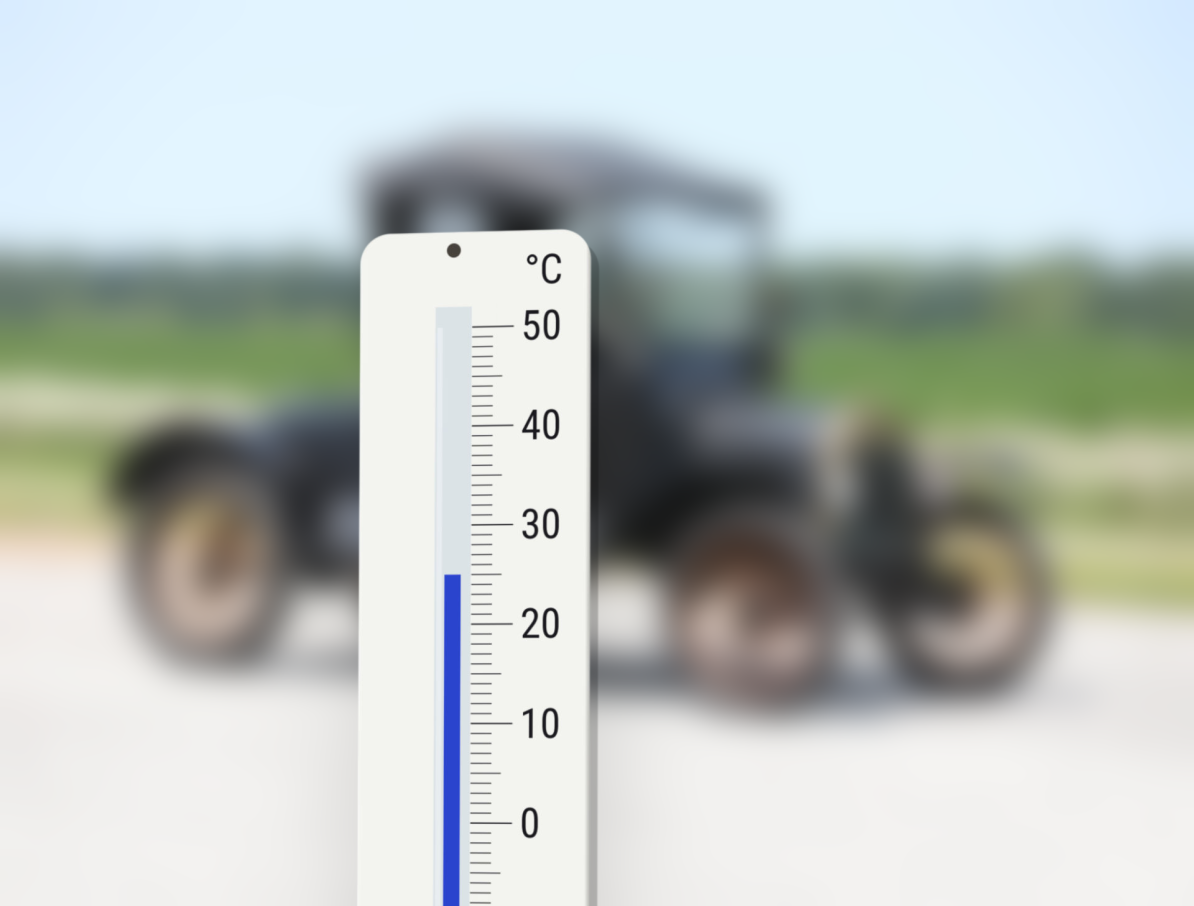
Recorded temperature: 25,°C
